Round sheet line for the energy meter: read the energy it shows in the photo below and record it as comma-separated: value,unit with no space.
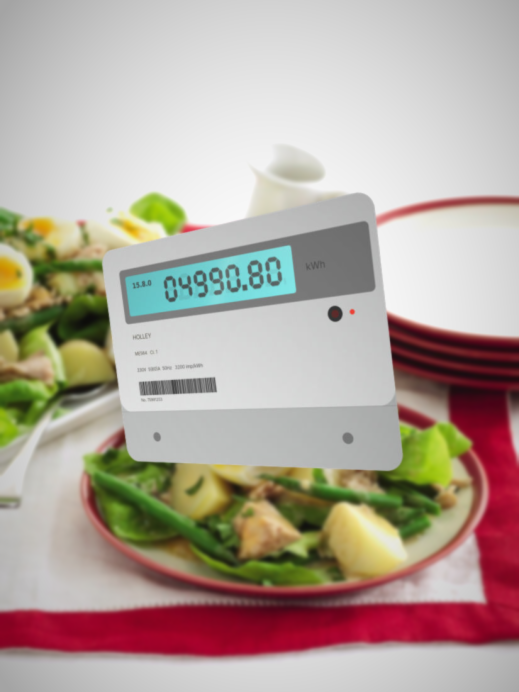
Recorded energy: 4990.80,kWh
